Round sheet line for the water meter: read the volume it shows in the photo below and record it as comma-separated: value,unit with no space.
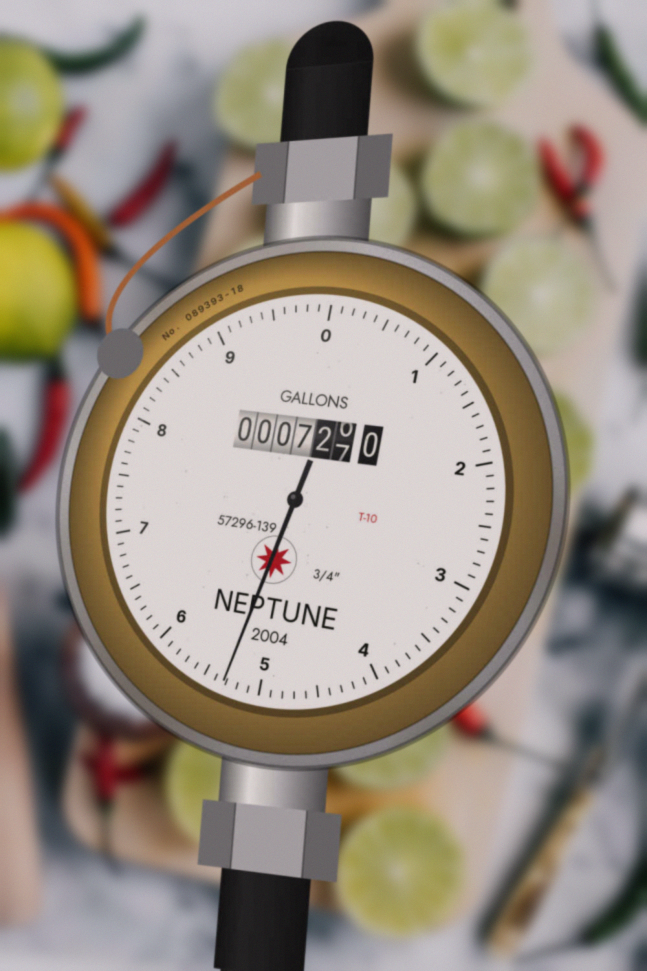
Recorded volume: 7265.3,gal
